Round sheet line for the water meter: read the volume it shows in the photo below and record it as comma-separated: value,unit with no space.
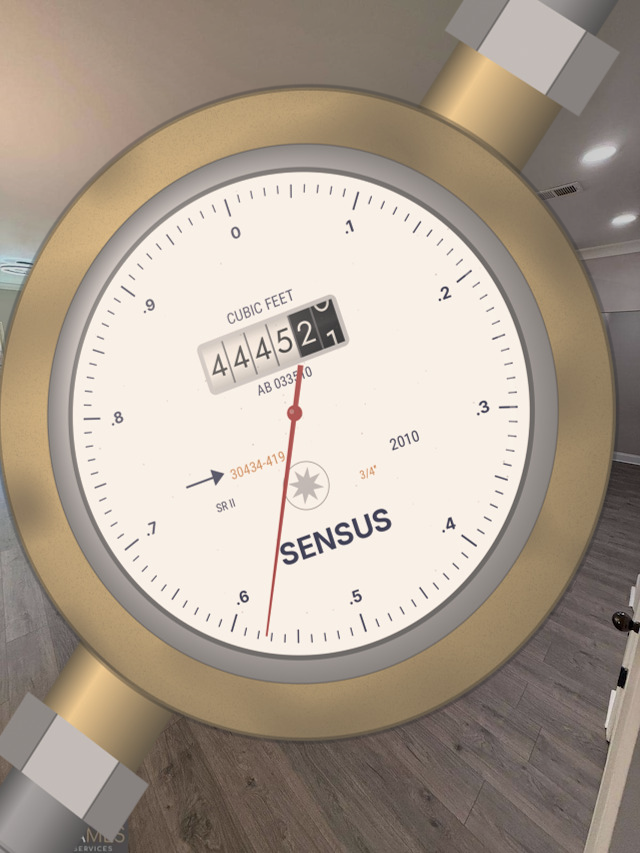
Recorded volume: 444520.57,ft³
